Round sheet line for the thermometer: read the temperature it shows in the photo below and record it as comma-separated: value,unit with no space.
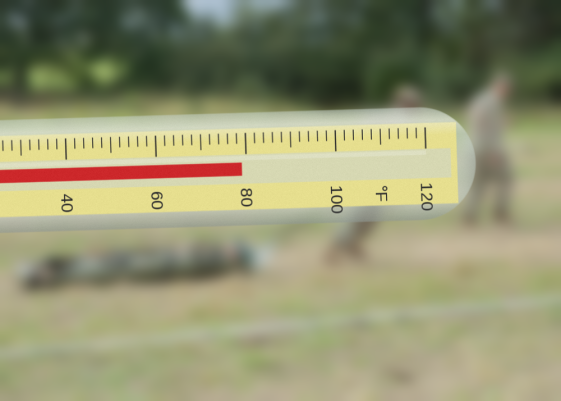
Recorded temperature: 79,°F
